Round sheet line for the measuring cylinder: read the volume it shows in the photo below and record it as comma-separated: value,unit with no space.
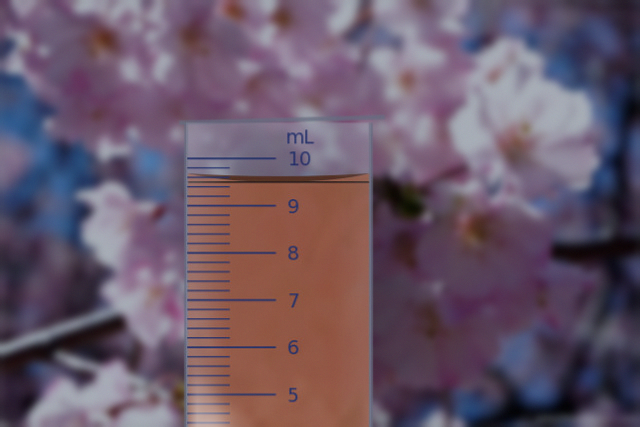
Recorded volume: 9.5,mL
